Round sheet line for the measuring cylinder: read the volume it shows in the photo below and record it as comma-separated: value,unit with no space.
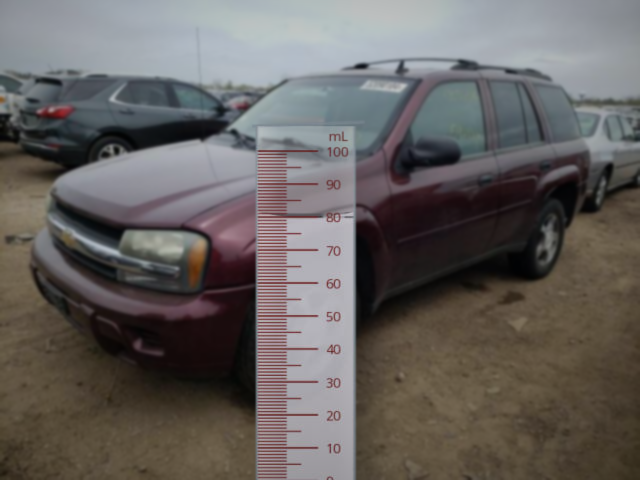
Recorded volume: 80,mL
